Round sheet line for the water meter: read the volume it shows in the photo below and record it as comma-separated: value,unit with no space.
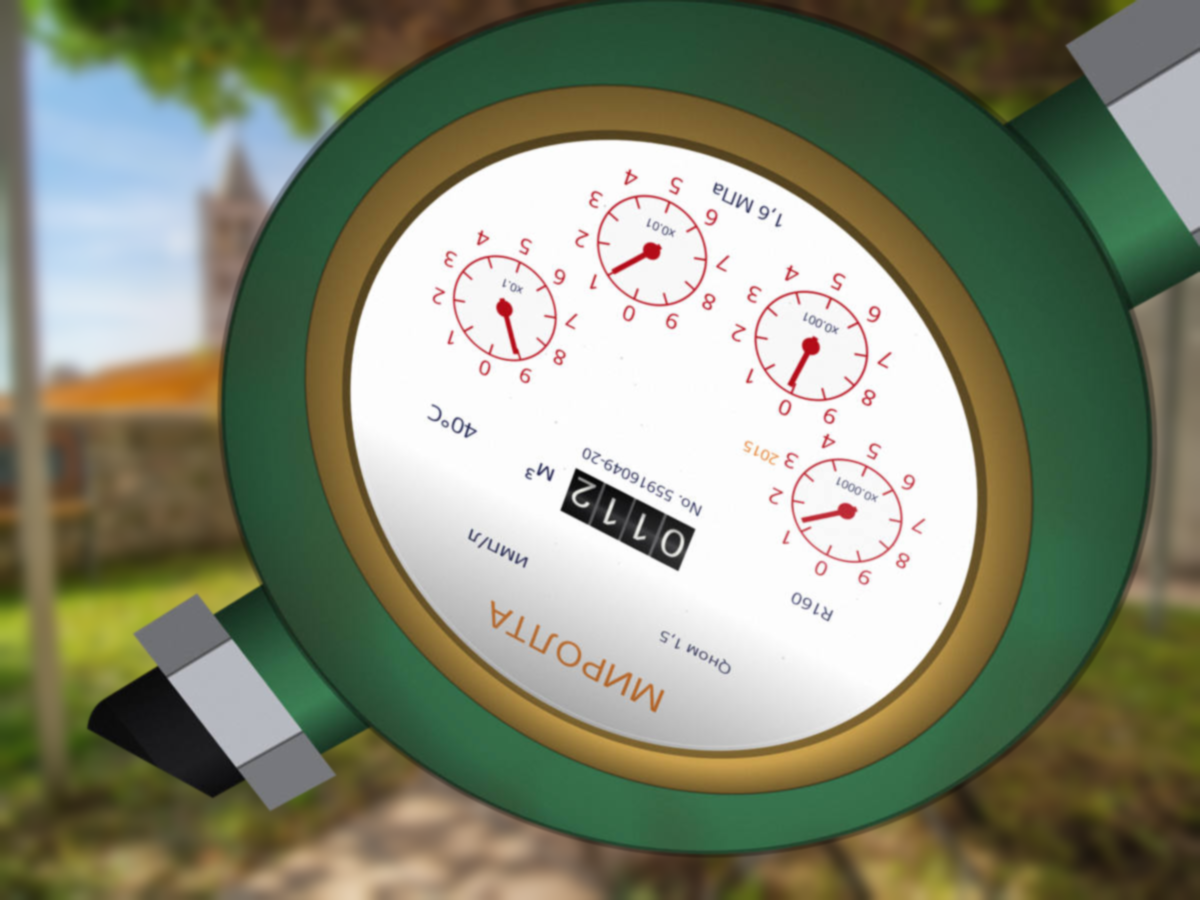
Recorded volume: 111.9101,m³
